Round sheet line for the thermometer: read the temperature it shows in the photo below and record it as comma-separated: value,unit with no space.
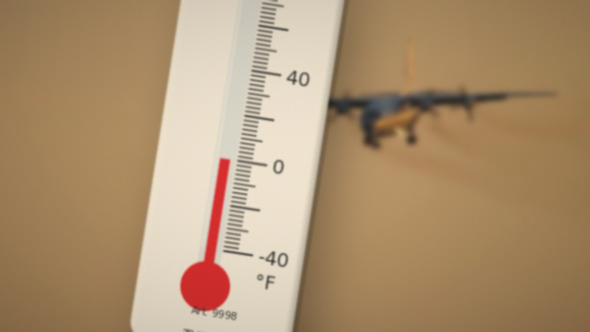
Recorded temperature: 0,°F
